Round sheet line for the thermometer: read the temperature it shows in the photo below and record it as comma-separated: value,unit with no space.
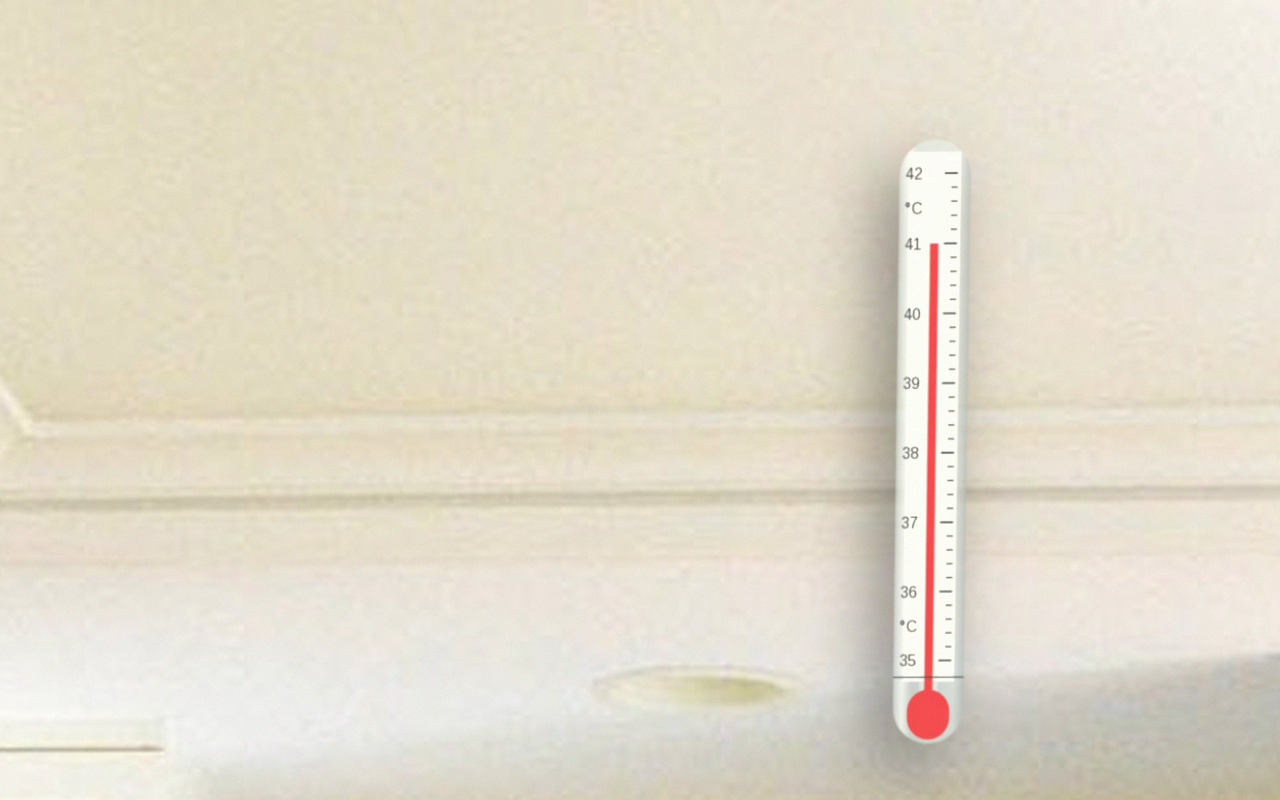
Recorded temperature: 41,°C
